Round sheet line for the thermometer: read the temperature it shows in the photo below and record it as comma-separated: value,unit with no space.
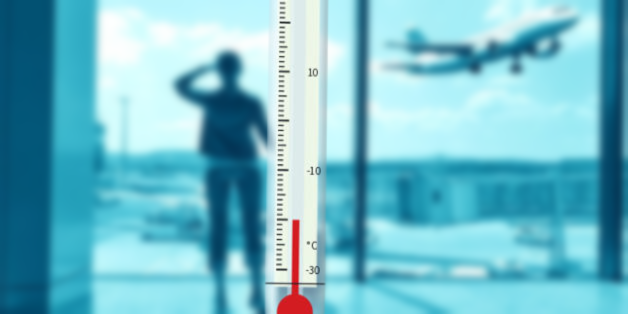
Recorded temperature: -20,°C
